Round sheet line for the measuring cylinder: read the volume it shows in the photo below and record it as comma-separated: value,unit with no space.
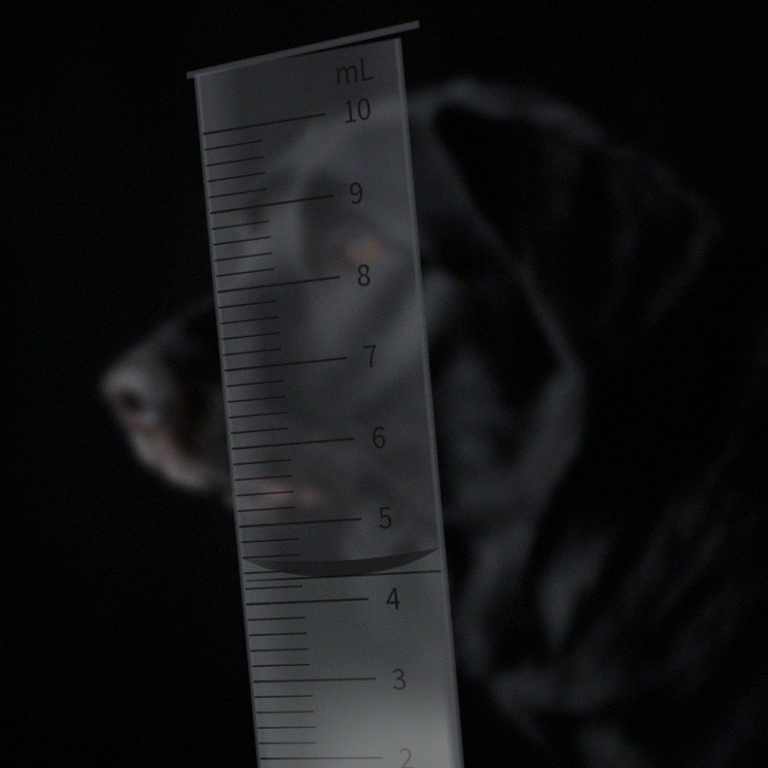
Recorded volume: 4.3,mL
